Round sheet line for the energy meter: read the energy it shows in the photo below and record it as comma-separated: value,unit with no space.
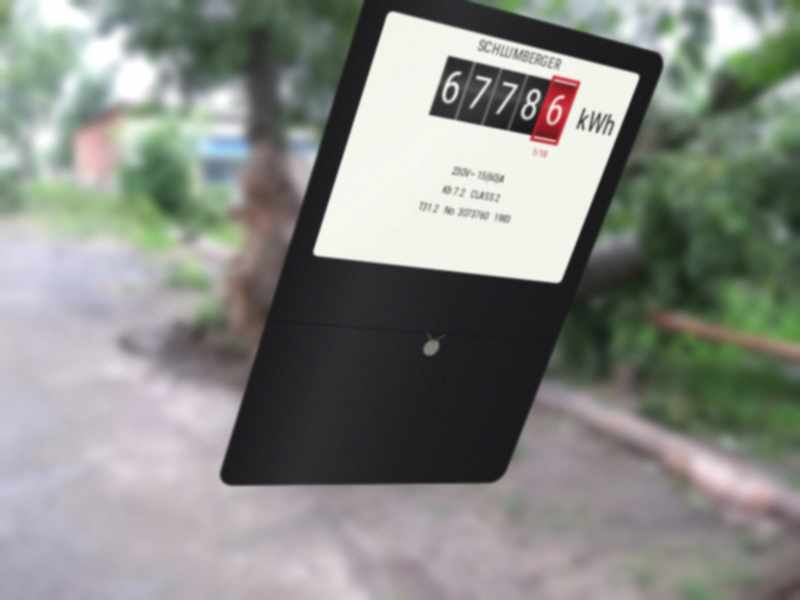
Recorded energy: 6778.6,kWh
